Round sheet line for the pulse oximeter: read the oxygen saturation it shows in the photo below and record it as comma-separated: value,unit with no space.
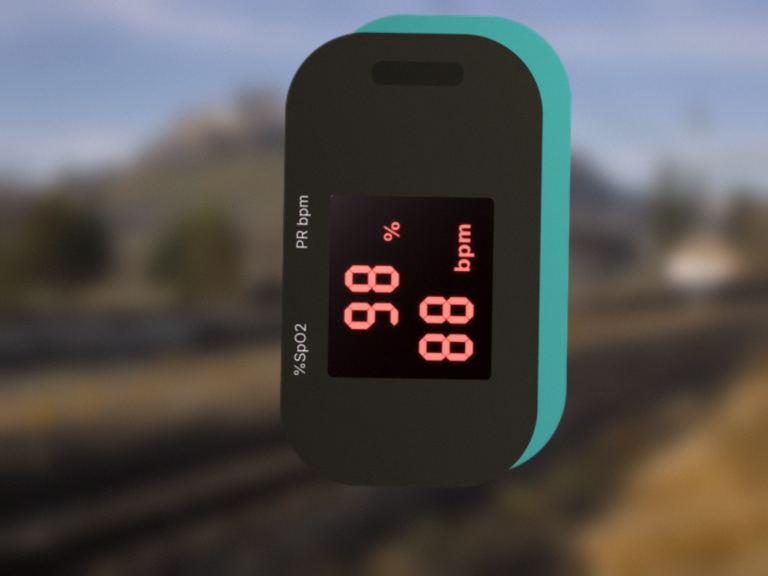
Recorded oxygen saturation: 98,%
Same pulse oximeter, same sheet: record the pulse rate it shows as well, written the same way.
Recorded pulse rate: 88,bpm
